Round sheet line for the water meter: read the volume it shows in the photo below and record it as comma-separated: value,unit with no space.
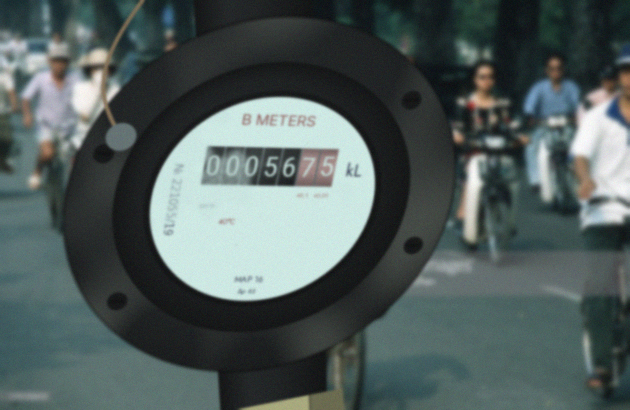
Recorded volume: 56.75,kL
